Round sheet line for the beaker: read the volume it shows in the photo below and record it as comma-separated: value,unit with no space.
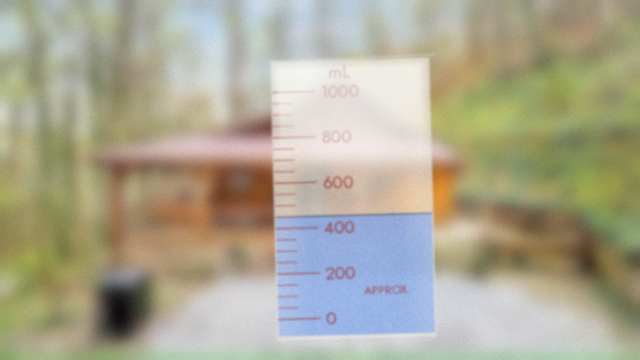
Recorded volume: 450,mL
